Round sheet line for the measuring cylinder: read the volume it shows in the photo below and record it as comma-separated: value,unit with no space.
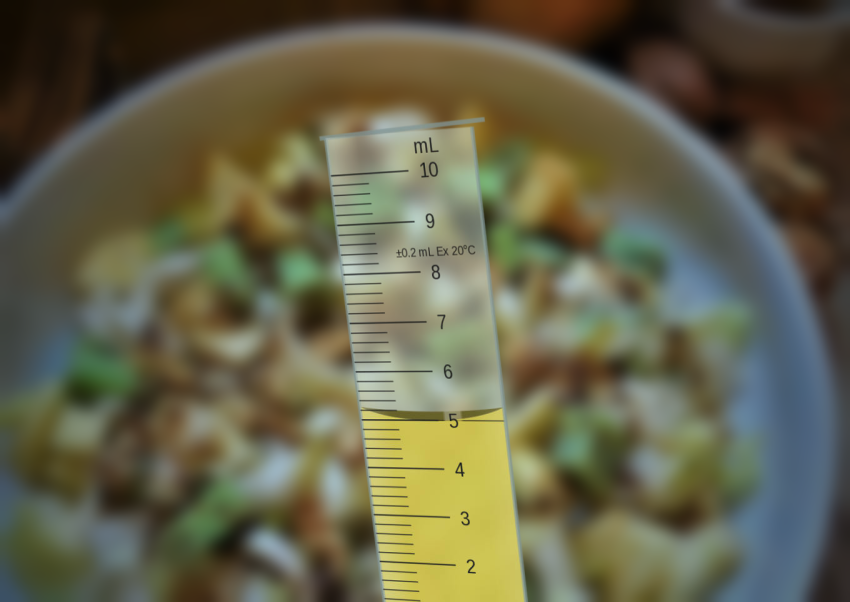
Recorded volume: 5,mL
